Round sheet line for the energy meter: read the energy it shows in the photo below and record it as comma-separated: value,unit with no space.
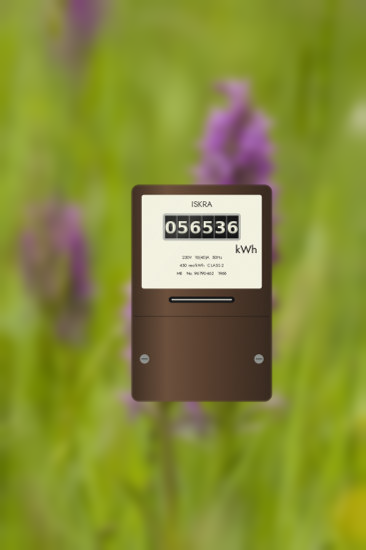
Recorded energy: 56536,kWh
